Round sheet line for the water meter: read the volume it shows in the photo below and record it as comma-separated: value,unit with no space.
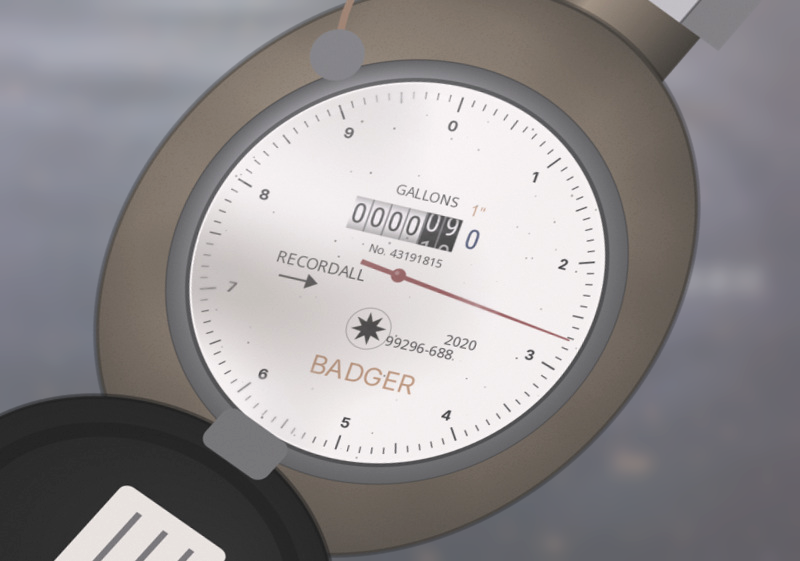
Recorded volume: 92.7,gal
